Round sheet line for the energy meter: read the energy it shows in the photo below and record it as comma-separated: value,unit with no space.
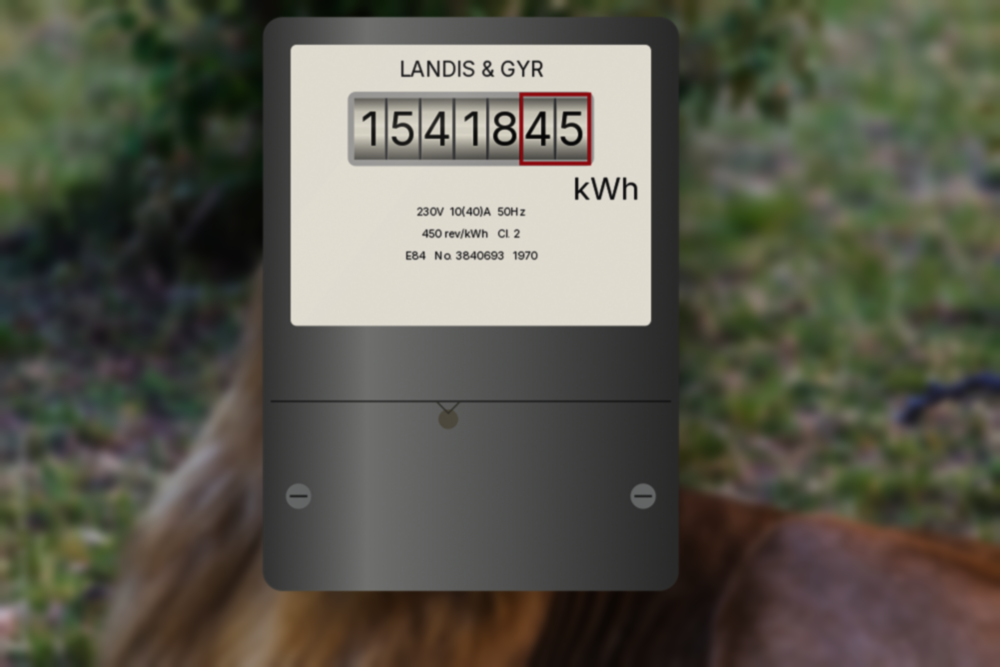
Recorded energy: 15418.45,kWh
